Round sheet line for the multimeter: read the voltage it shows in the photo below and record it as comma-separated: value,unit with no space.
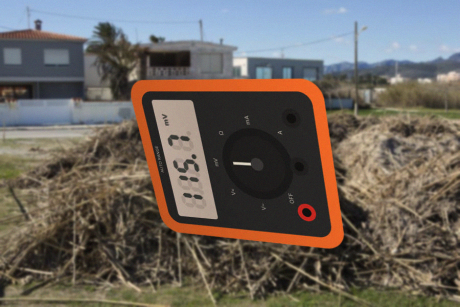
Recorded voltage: 115.7,mV
